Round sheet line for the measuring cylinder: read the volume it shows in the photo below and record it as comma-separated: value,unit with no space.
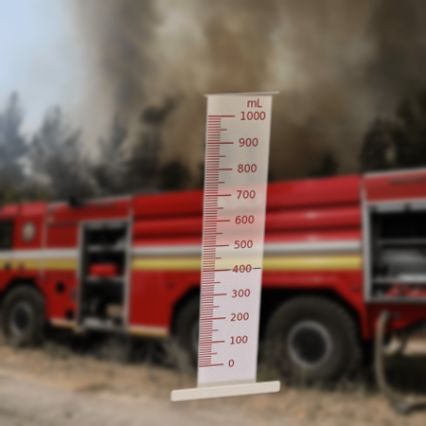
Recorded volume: 400,mL
